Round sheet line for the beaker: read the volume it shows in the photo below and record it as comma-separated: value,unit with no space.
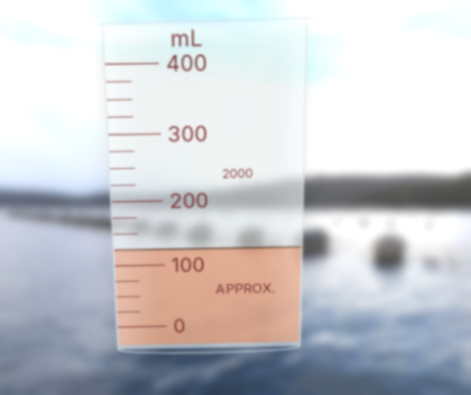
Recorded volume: 125,mL
